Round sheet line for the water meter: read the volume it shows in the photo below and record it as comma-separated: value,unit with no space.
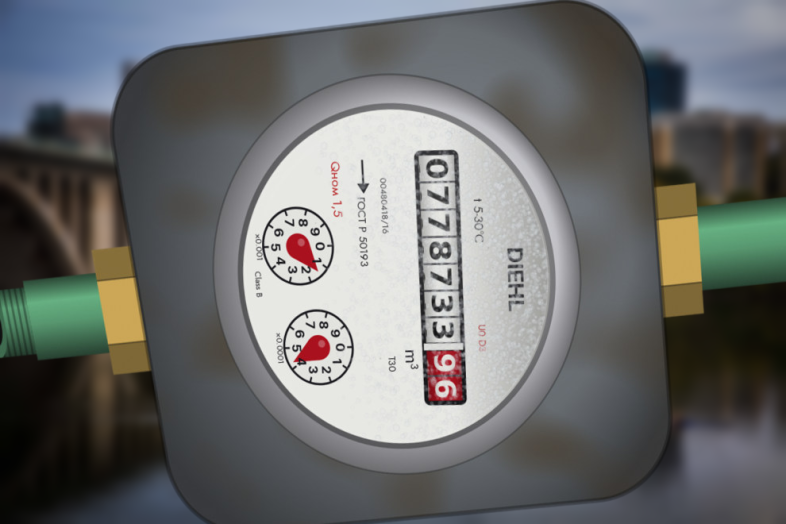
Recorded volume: 778733.9614,m³
